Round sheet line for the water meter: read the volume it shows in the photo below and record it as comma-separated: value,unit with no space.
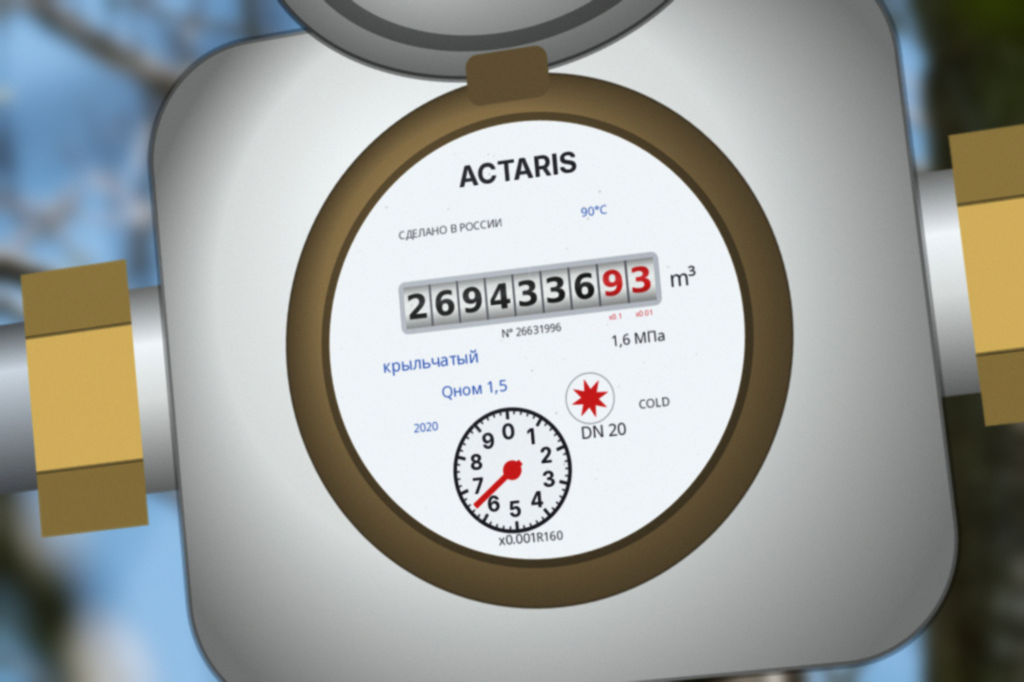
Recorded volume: 2694336.936,m³
